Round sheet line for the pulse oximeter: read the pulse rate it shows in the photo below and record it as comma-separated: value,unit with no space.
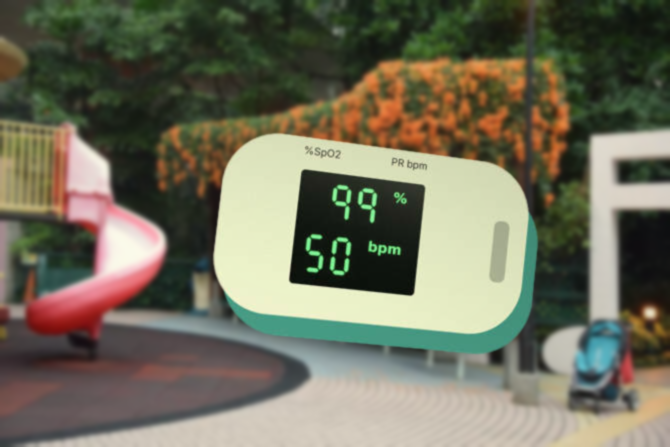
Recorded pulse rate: 50,bpm
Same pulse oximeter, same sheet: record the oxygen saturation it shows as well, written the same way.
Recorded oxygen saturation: 99,%
